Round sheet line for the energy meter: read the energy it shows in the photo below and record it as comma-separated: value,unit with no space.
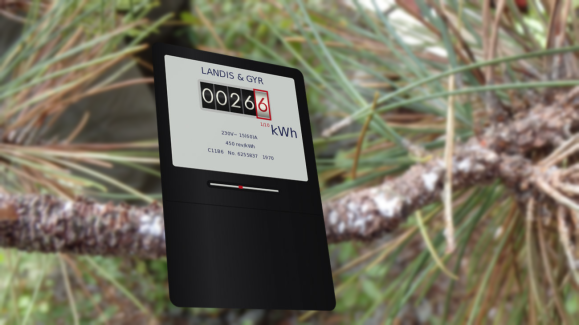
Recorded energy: 26.6,kWh
